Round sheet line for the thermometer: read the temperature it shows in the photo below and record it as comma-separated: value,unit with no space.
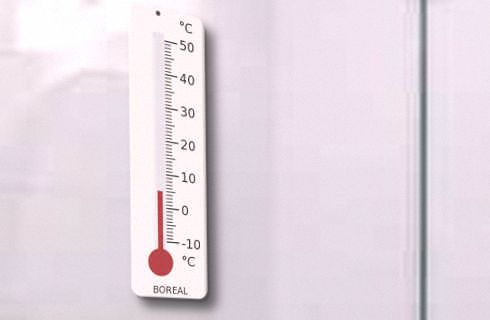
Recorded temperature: 5,°C
